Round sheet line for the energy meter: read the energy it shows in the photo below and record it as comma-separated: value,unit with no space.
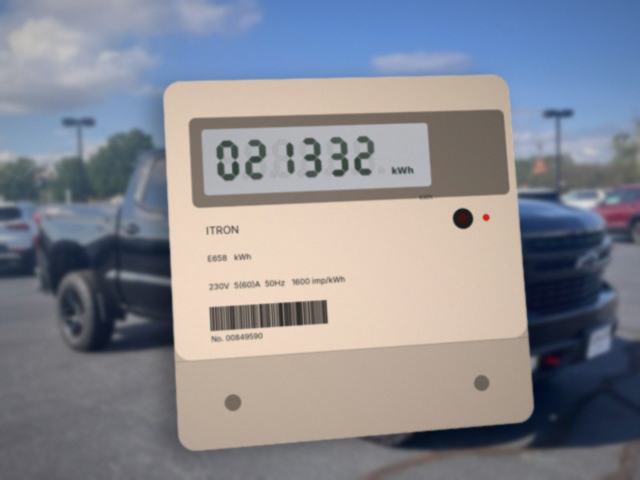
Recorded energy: 21332,kWh
